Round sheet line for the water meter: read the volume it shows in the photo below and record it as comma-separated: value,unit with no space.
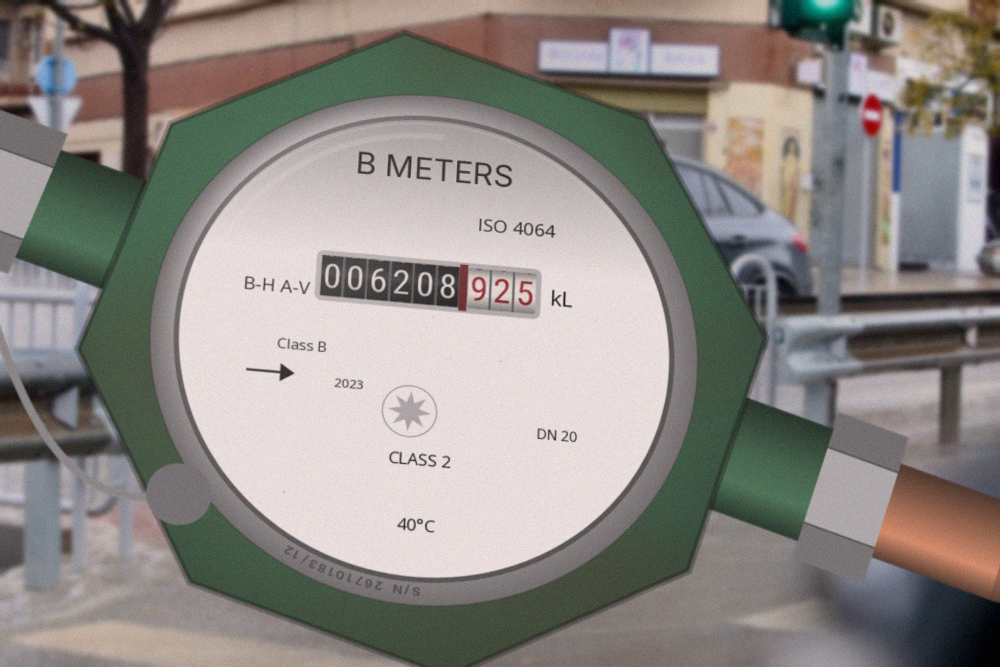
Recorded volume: 6208.925,kL
